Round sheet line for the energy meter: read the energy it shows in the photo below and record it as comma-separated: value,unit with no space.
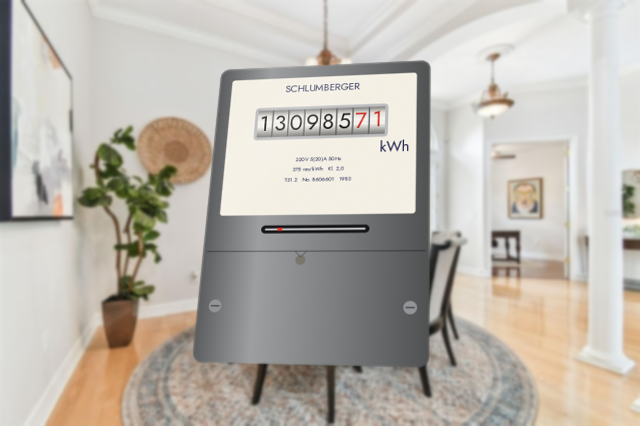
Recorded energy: 130985.71,kWh
